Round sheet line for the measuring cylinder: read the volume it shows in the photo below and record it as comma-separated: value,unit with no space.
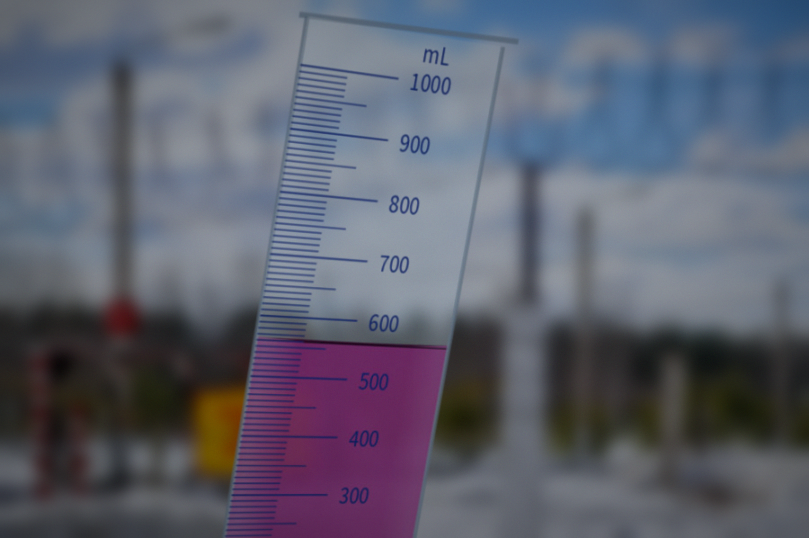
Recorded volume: 560,mL
